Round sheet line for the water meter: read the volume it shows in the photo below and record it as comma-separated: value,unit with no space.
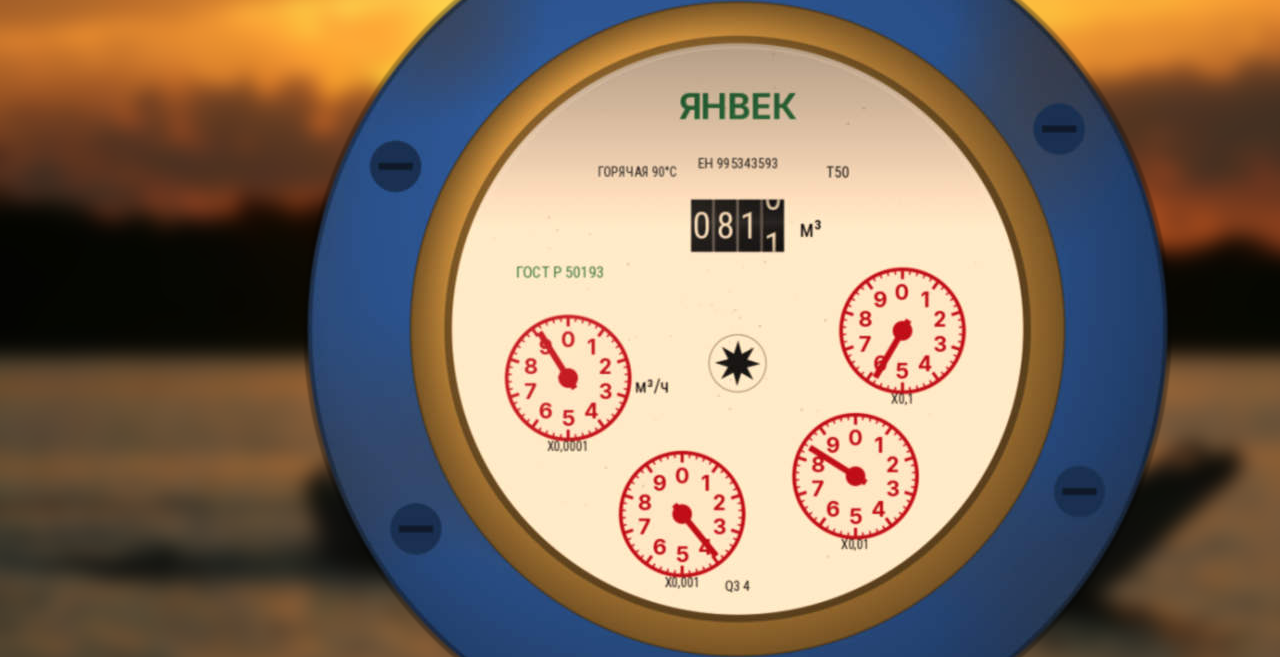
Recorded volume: 810.5839,m³
